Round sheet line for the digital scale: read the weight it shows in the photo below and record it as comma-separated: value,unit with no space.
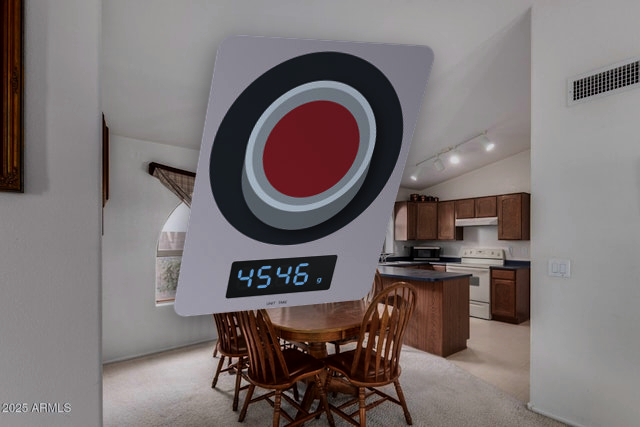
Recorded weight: 4546,g
